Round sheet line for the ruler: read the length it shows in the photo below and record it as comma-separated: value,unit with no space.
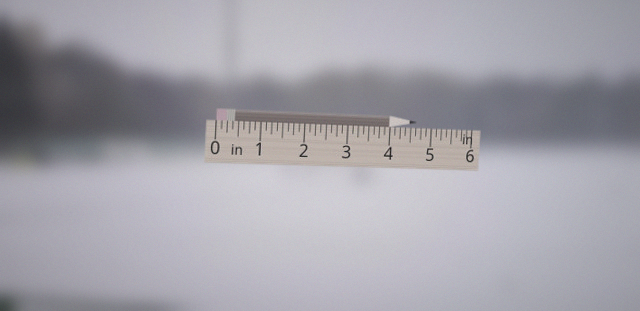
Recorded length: 4.625,in
